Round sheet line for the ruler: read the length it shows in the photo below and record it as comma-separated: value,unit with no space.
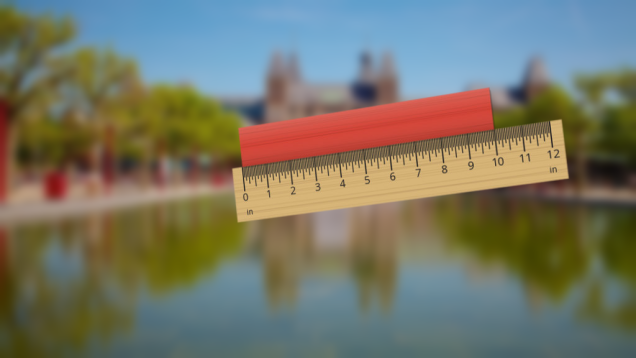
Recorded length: 10,in
